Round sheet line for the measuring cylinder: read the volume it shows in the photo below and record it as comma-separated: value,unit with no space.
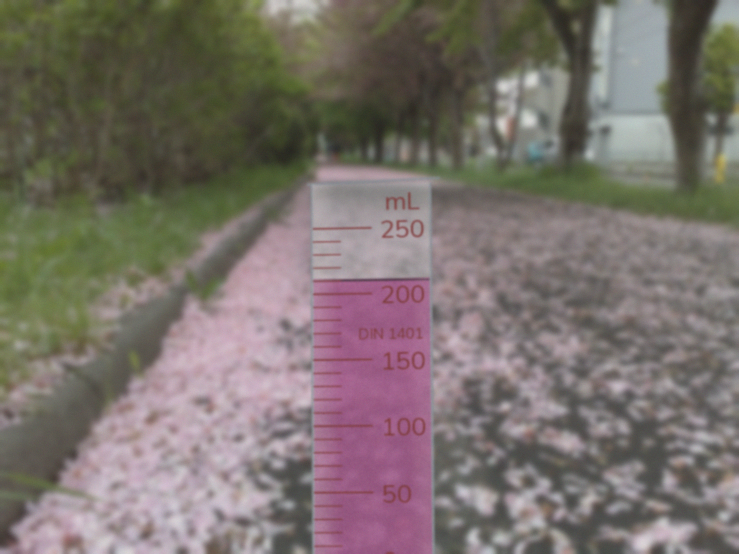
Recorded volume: 210,mL
